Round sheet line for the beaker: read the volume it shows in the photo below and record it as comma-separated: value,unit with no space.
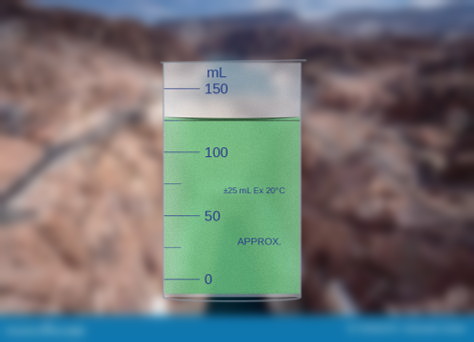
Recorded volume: 125,mL
